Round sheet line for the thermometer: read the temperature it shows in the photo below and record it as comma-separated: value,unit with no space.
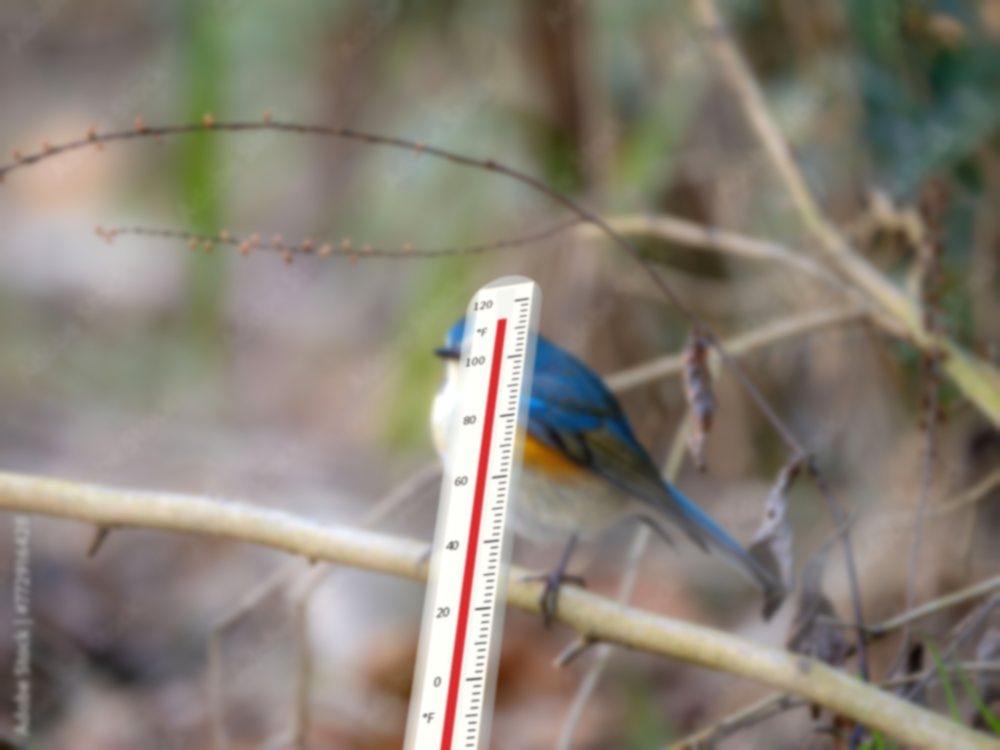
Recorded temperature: 114,°F
